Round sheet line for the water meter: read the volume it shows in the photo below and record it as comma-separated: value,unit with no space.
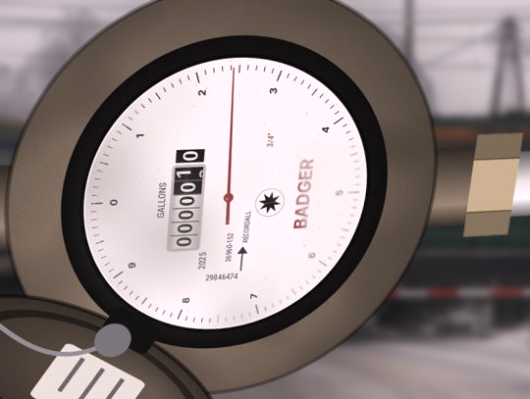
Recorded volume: 12.4,gal
